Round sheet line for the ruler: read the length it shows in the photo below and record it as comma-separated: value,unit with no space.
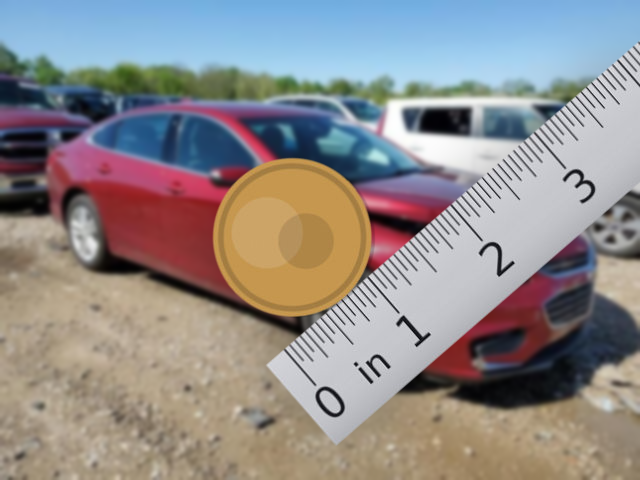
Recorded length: 1.4375,in
